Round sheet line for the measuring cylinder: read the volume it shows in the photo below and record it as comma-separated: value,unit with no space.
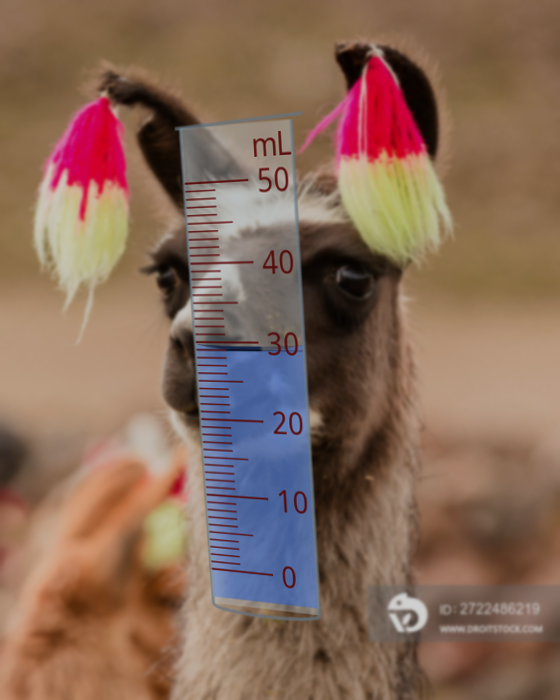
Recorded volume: 29,mL
